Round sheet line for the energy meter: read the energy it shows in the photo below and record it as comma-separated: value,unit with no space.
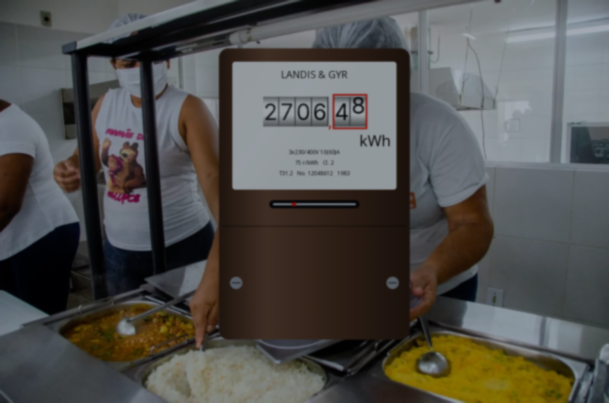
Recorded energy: 2706.48,kWh
